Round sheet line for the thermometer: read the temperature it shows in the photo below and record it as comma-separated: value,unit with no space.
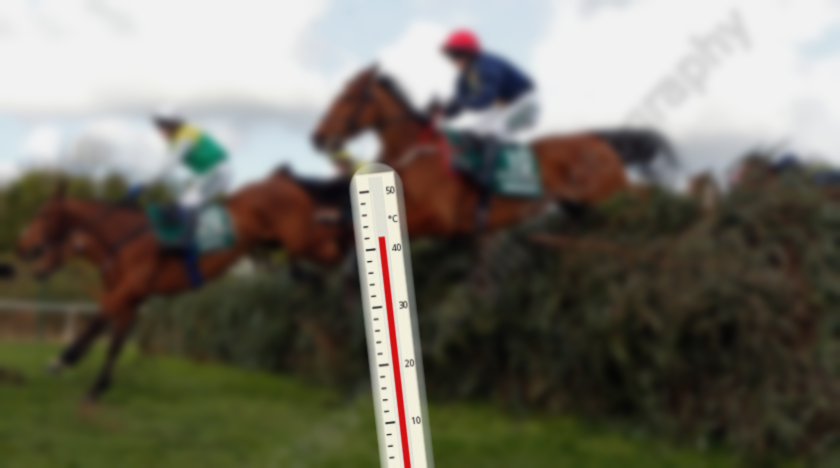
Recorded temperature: 42,°C
